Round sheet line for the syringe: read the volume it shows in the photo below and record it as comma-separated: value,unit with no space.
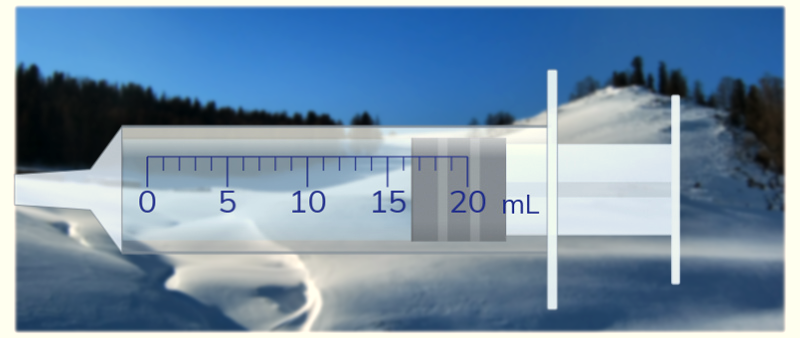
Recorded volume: 16.5,mL
